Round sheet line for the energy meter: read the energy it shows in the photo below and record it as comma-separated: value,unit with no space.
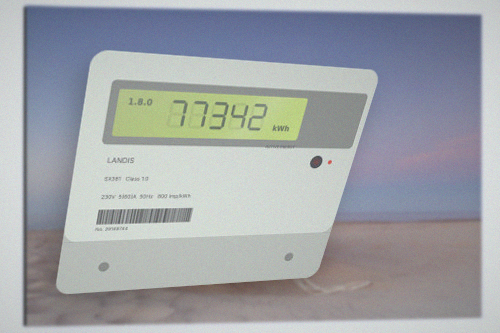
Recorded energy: 77342,kWh
